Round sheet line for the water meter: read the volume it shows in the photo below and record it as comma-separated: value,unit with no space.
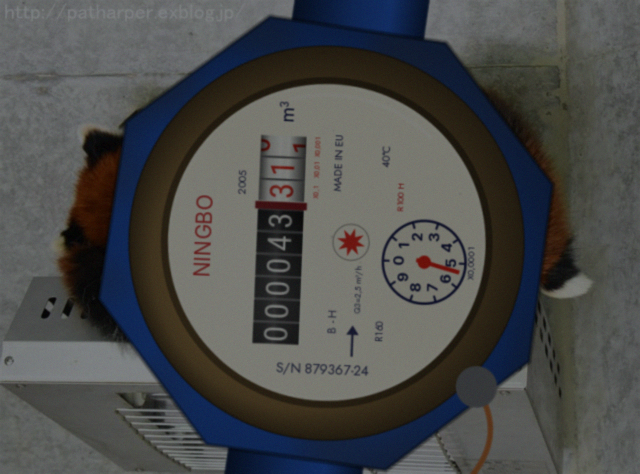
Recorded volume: 43.3105,m³
